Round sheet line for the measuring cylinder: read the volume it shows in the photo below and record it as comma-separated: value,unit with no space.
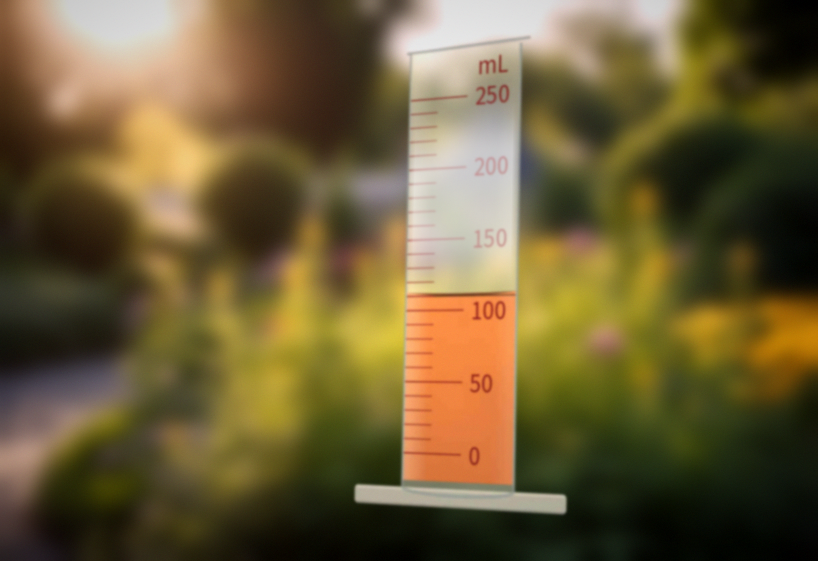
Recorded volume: 110,mL
